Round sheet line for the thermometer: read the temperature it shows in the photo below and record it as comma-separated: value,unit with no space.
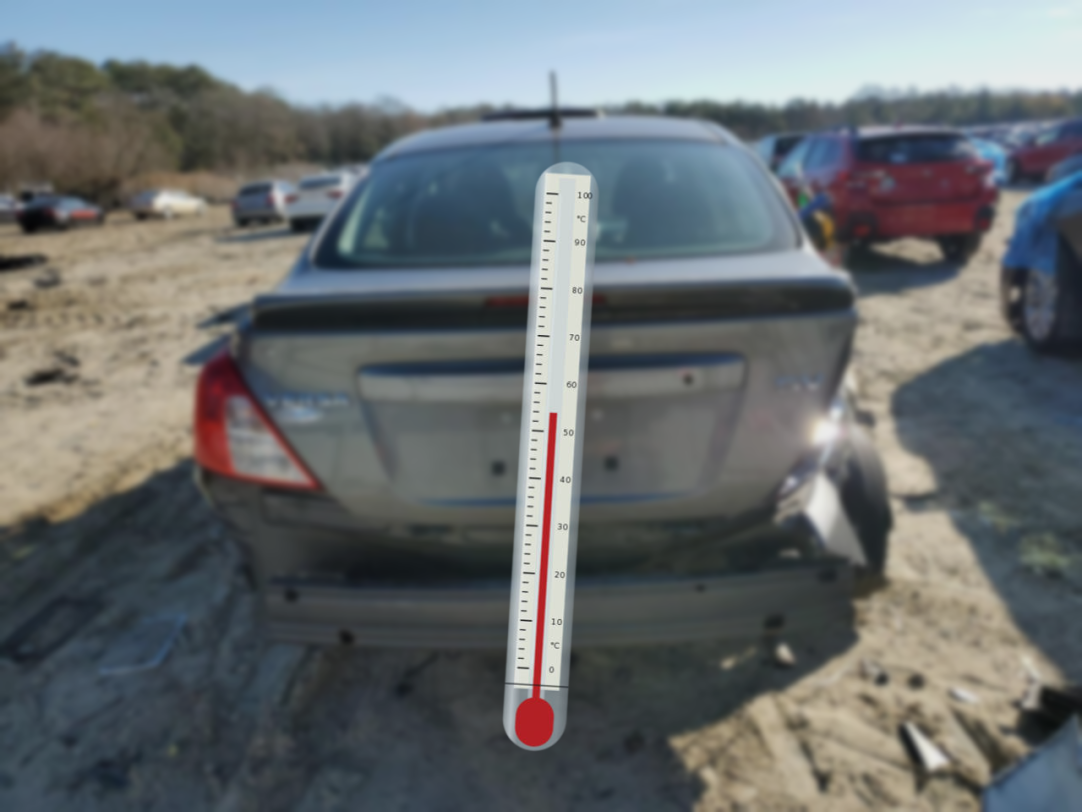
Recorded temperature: 54,°C
